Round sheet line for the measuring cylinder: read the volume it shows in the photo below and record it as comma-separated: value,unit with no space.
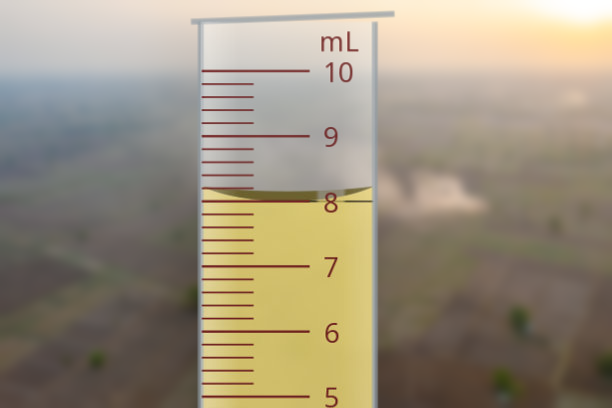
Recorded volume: 8,mL
